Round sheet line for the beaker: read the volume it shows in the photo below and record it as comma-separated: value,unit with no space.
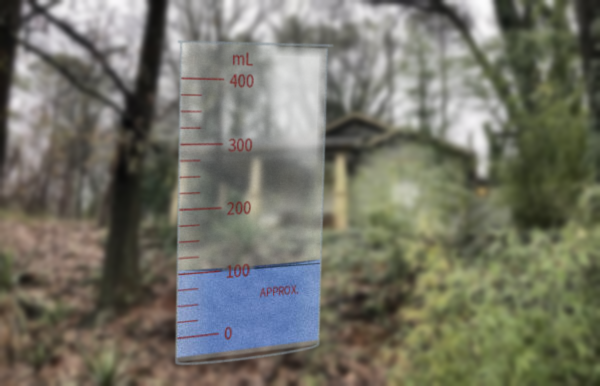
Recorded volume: 100,mL
